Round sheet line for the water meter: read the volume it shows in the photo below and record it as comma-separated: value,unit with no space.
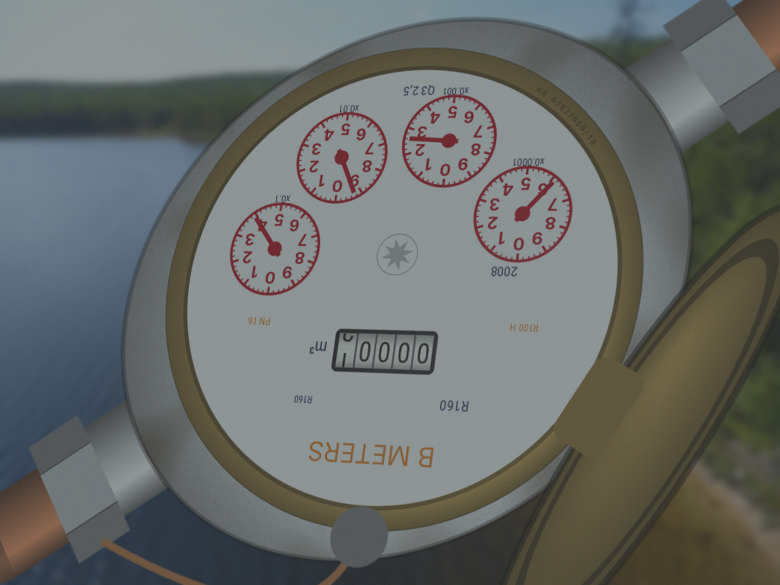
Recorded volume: 1.3926,m³
